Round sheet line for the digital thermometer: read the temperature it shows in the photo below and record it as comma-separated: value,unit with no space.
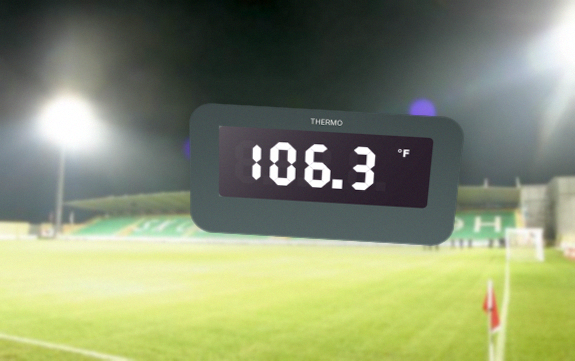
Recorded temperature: 106.3,°F
